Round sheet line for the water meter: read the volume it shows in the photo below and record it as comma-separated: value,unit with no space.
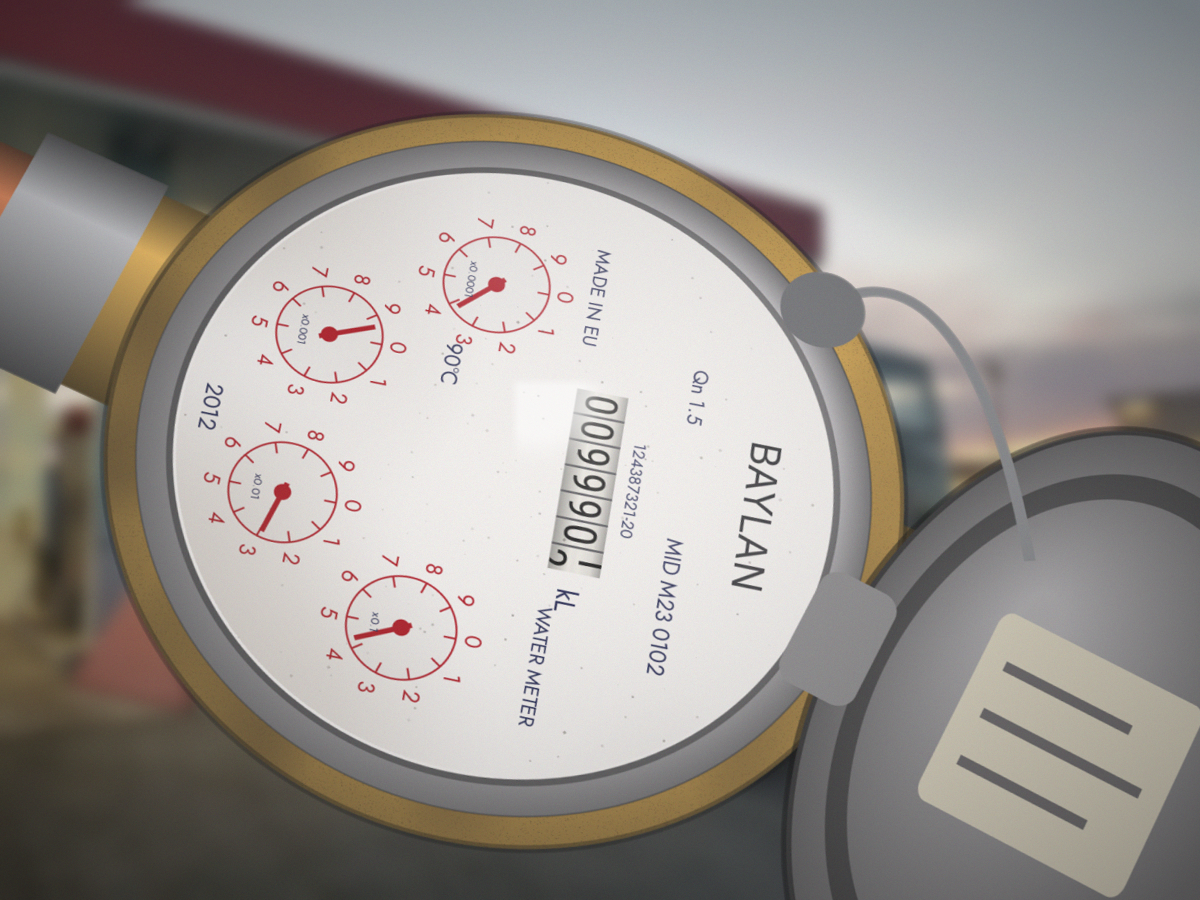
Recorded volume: 99901.4293,kL
